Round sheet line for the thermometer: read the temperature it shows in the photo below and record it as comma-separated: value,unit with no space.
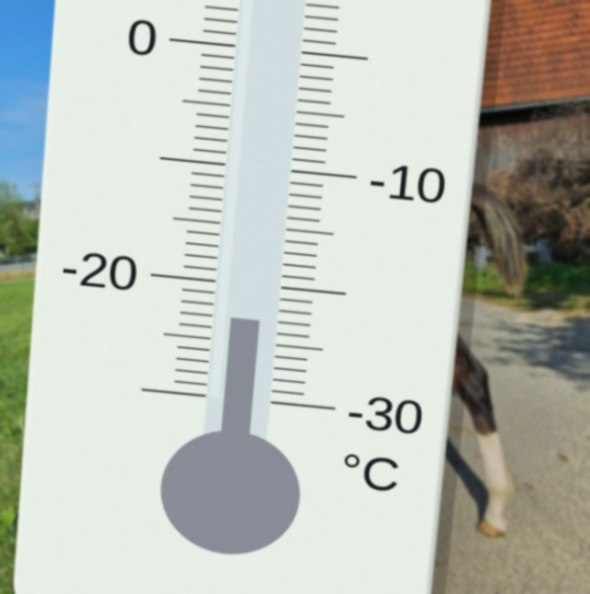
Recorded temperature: -23,°C
